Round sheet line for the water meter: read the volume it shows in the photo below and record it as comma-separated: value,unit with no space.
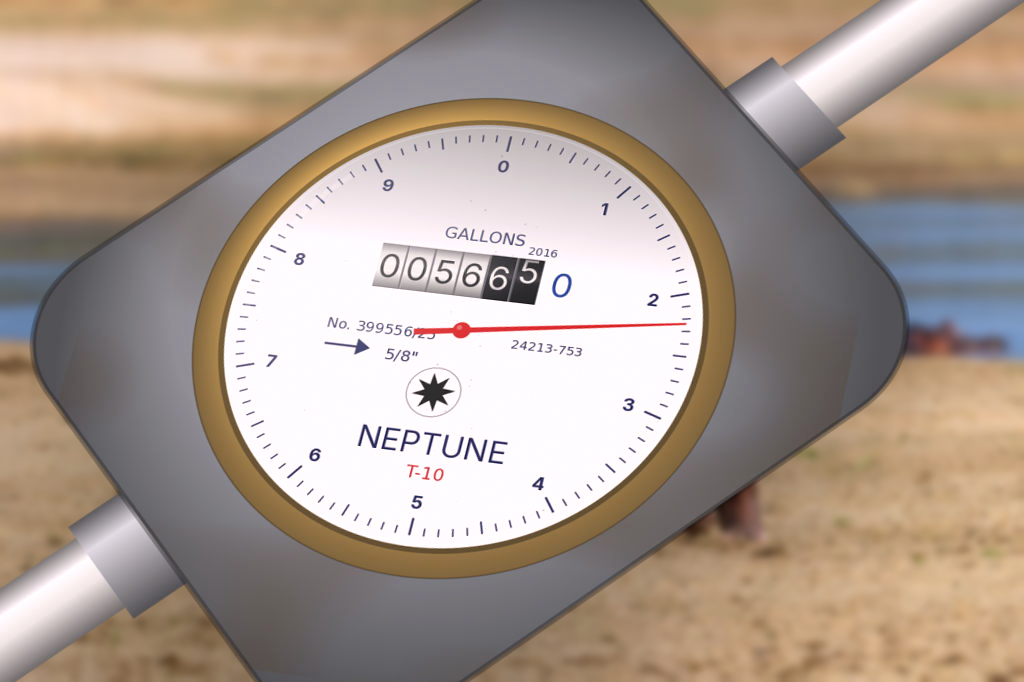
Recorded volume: 56652.2,gal
